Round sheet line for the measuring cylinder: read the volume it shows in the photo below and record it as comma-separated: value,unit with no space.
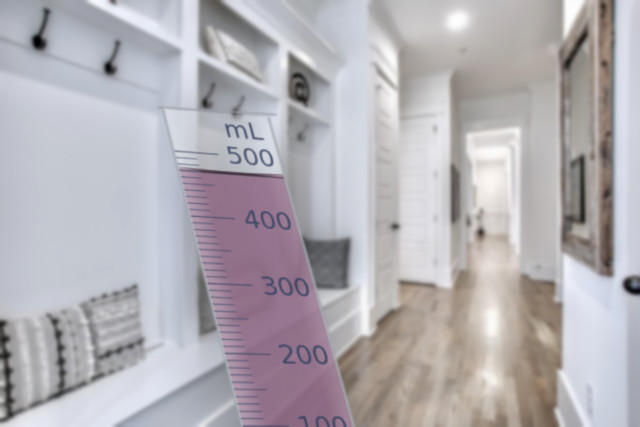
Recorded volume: 470,mL
